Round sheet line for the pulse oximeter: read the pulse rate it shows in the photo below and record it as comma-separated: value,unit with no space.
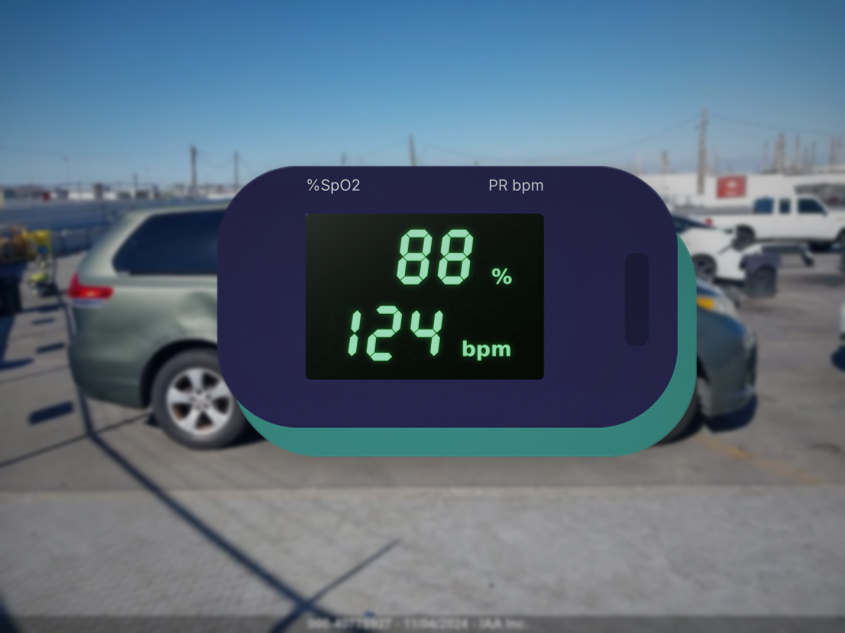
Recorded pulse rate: 124,bpm
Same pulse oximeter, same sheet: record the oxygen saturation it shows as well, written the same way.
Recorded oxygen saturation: 88,%
